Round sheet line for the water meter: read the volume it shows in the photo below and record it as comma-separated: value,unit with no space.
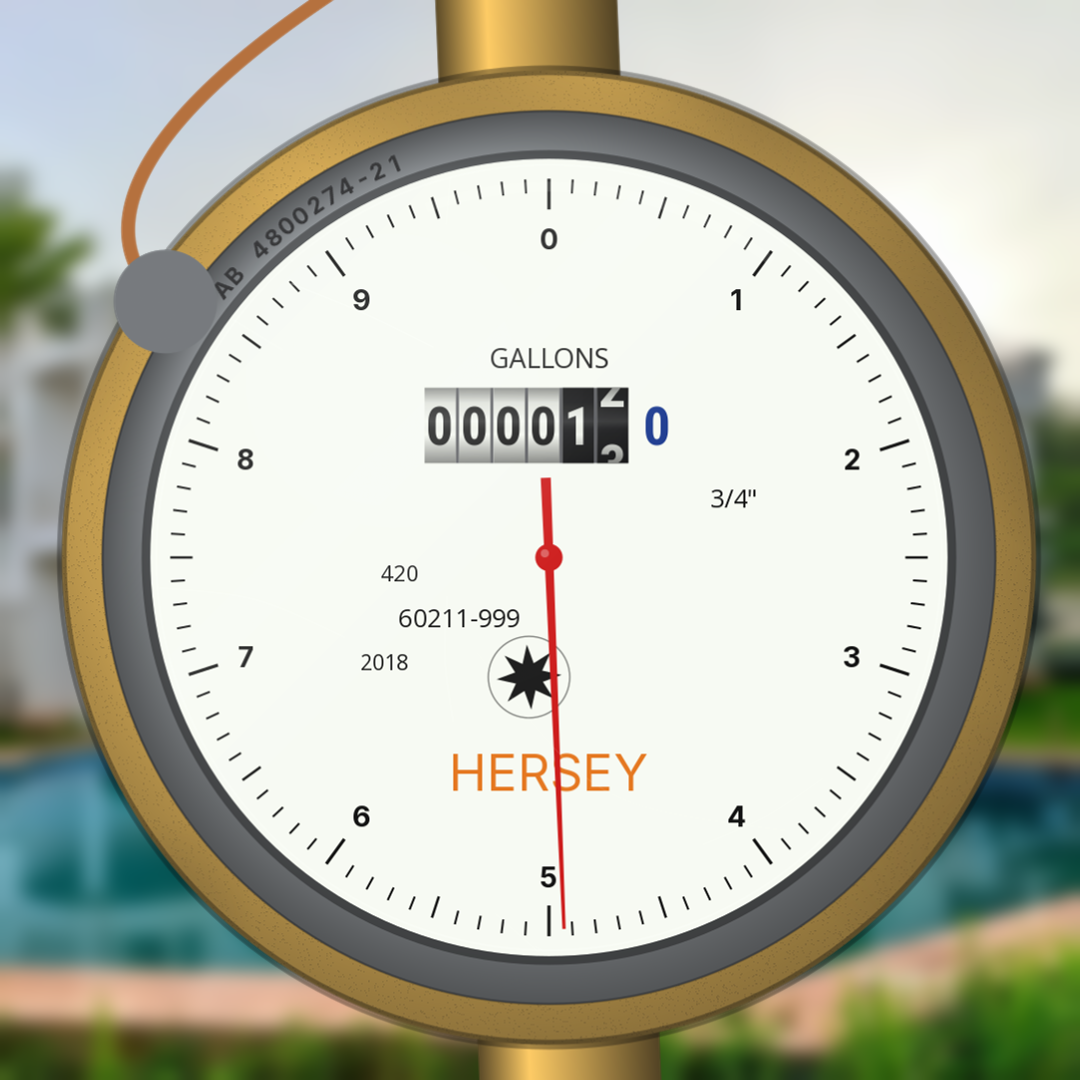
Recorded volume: 124.9,gal
